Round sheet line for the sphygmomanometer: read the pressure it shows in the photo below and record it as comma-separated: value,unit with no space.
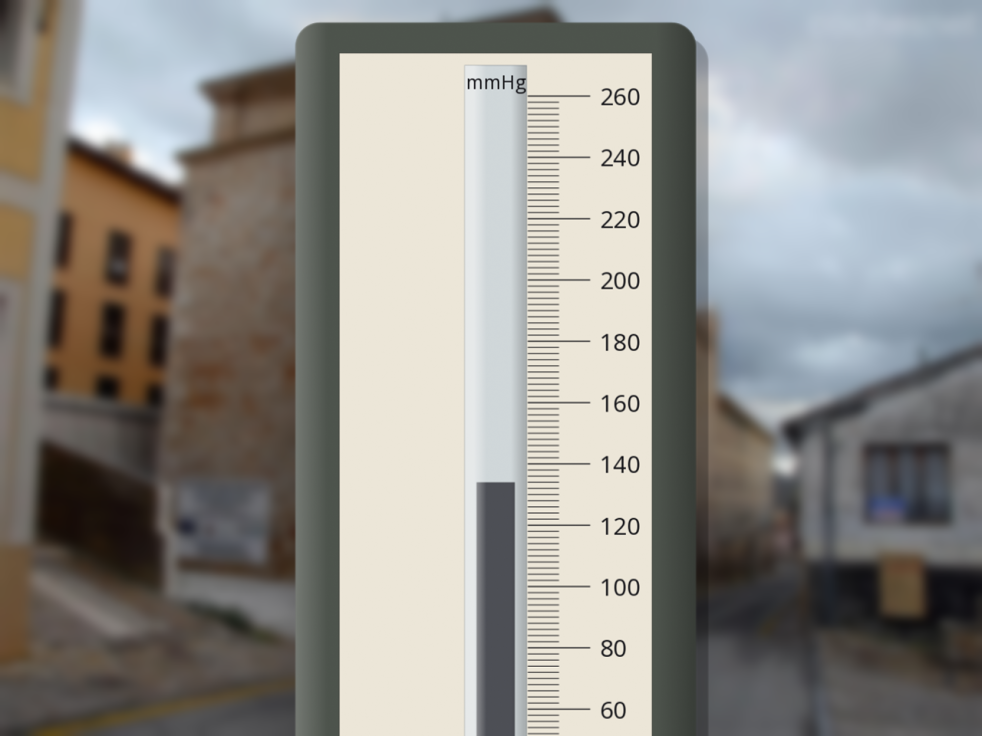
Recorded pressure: 134,mmHg
